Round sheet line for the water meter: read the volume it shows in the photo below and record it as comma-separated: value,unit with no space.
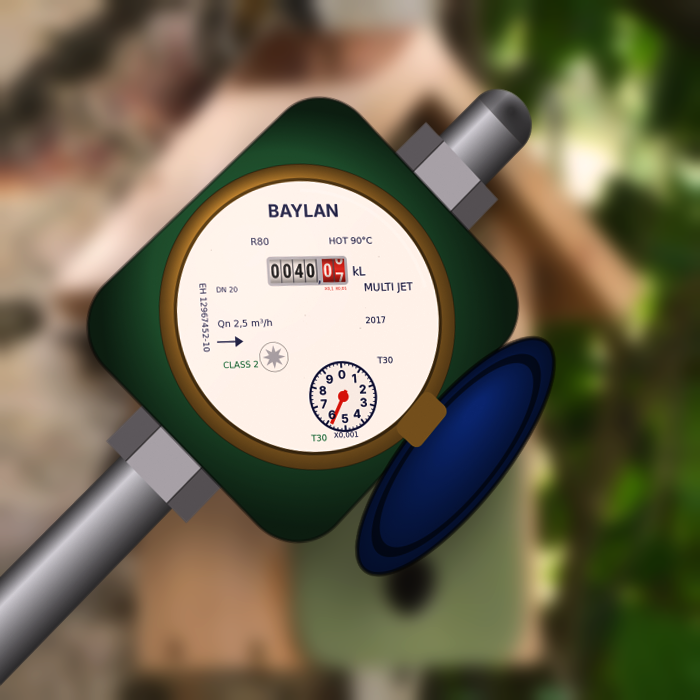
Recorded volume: 40.065,kL
